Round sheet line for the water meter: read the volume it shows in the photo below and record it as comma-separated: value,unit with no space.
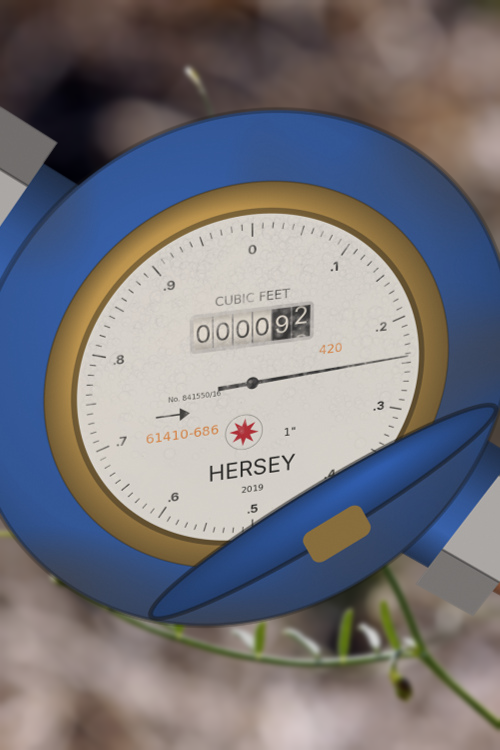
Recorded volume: 92.24,ft³
